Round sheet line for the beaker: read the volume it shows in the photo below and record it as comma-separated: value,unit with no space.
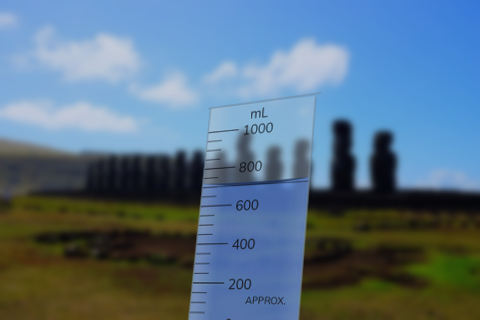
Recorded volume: 700,mL
